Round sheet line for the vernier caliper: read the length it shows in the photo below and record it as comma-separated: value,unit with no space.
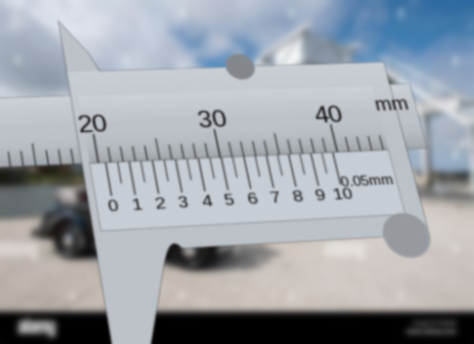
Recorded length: 20.6,mm
